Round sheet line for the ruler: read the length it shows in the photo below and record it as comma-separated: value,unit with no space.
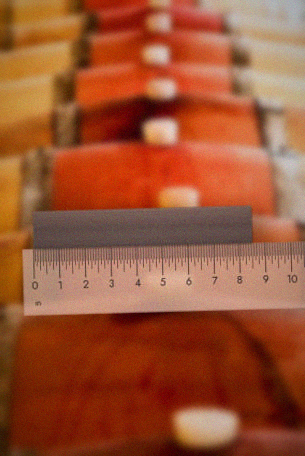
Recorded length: 8.5,in
